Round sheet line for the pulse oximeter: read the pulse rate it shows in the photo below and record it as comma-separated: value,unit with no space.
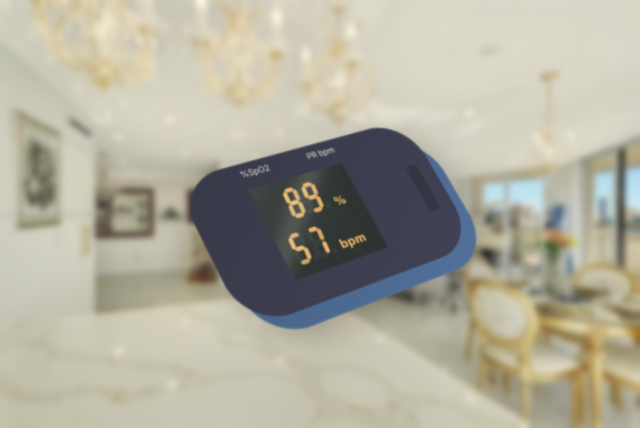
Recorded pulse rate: 57,bpm
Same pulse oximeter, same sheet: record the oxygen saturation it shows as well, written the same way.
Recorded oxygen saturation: 89,%
